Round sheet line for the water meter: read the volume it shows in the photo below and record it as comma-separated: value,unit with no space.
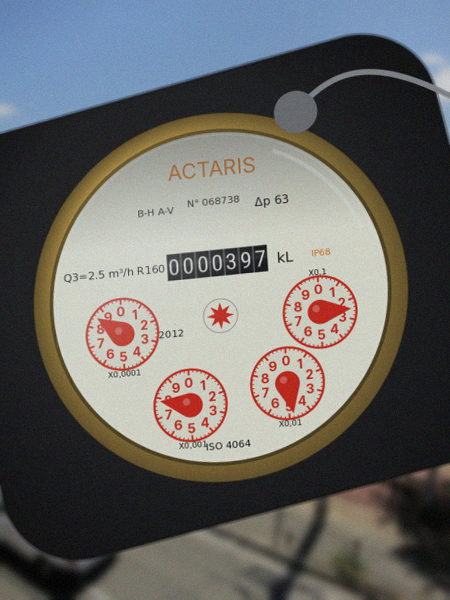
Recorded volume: 397.2478,kL
